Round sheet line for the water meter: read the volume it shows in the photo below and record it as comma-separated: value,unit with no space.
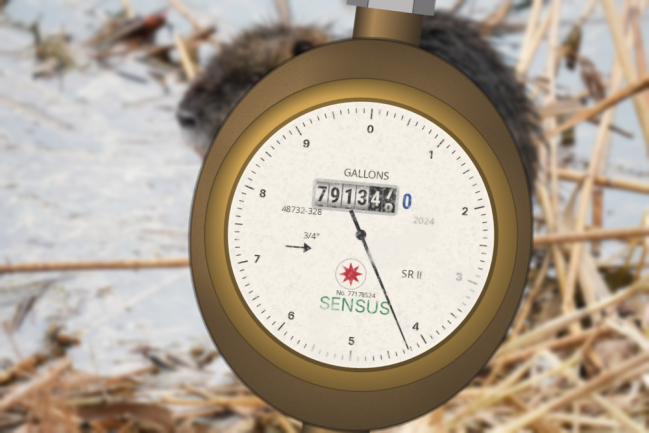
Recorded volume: 7913474.2,gal
